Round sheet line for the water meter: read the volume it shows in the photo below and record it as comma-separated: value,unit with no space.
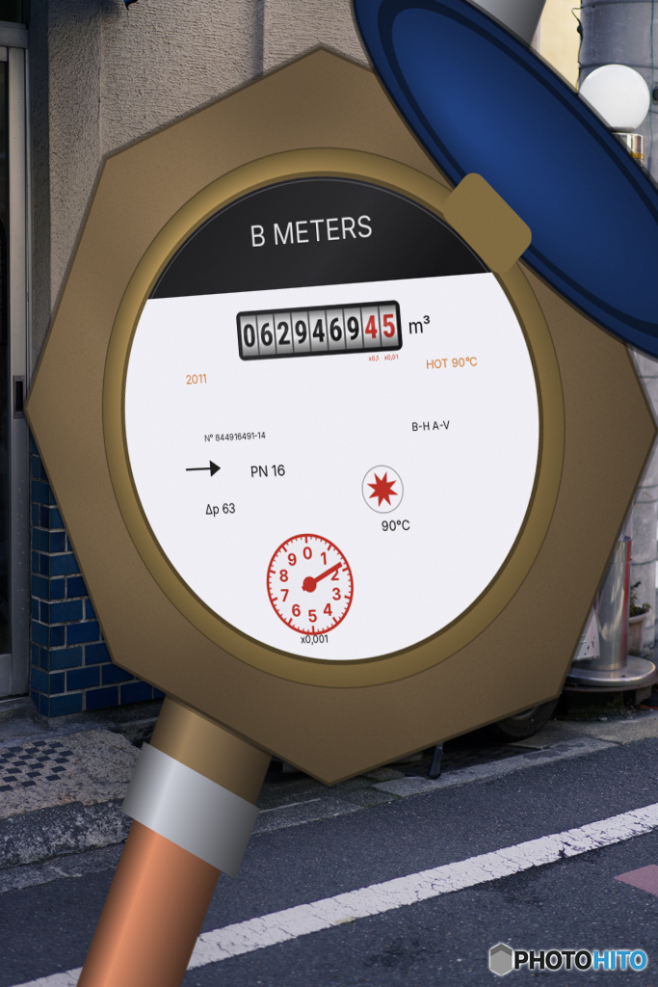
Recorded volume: 629469.451,m³
